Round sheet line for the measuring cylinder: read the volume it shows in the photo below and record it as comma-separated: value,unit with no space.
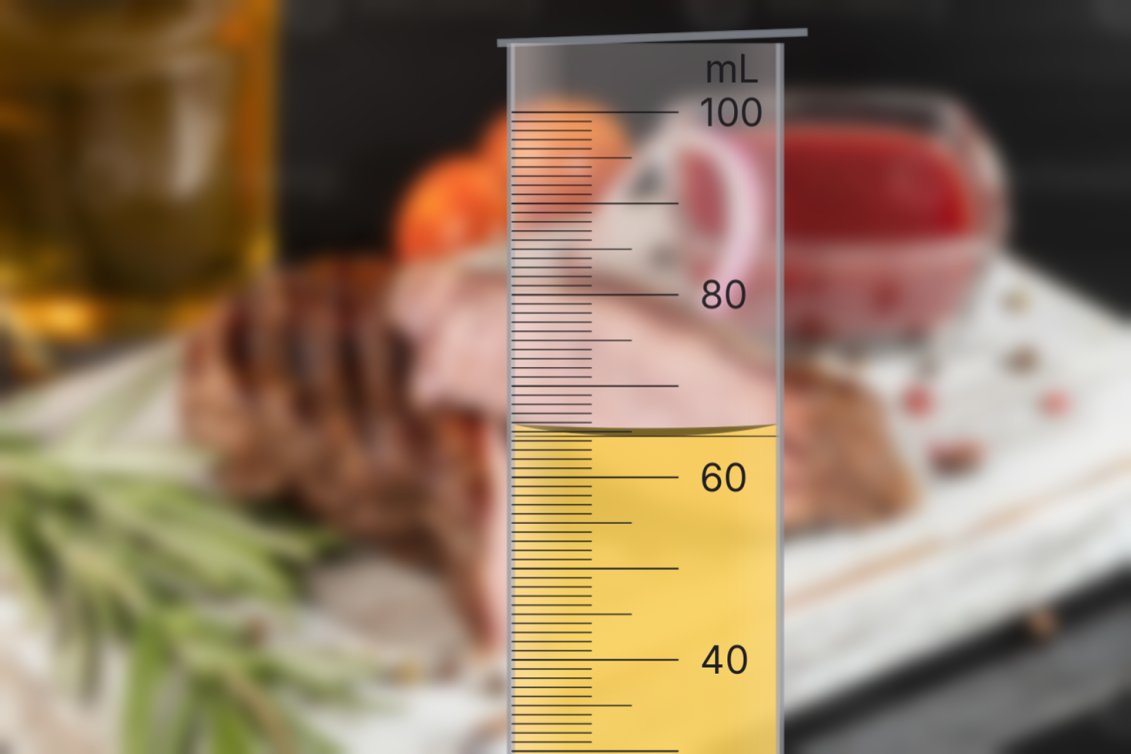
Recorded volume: 64.5,mL
